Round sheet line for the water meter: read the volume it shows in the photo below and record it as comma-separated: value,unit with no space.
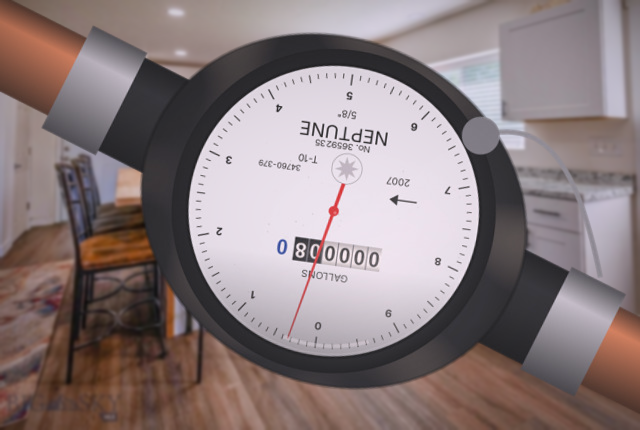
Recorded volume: 80.3,gal
